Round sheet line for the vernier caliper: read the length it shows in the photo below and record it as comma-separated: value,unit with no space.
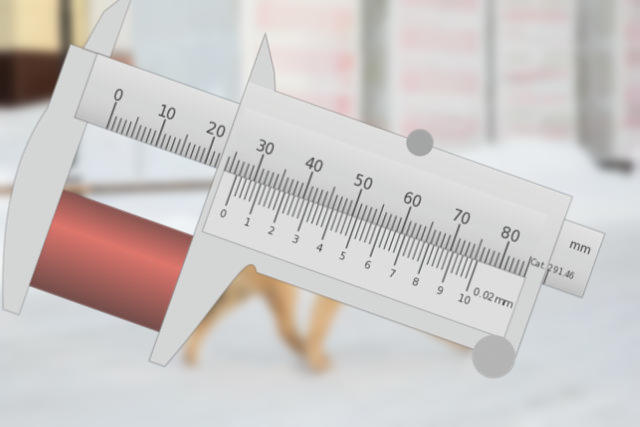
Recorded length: 26.5,mm
